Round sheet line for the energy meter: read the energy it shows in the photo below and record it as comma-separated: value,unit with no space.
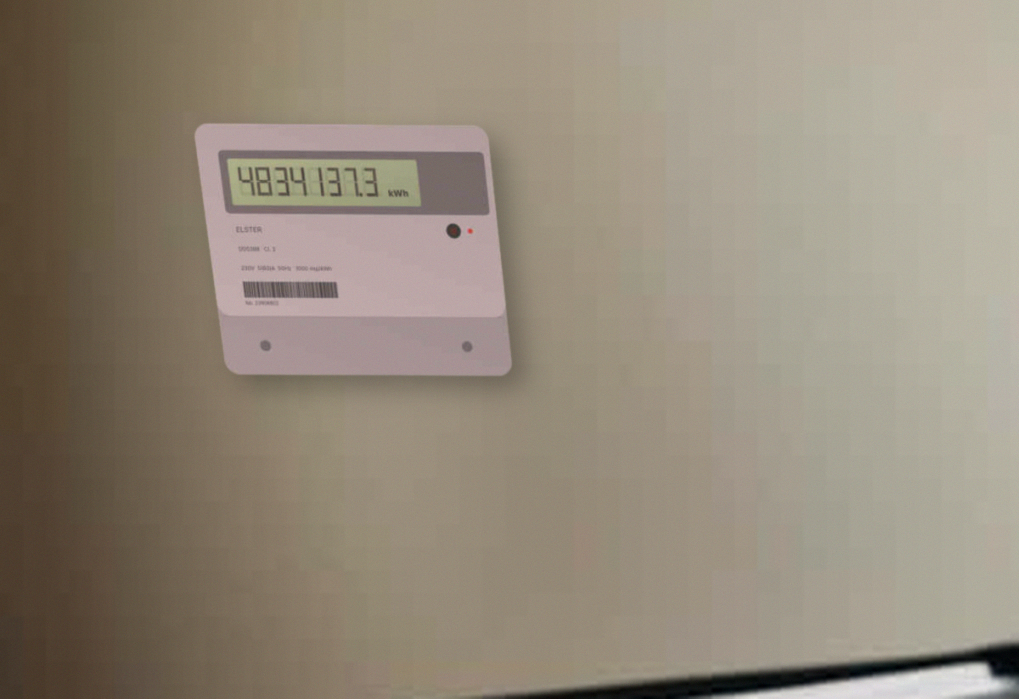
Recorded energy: 4834137.3,kWh
